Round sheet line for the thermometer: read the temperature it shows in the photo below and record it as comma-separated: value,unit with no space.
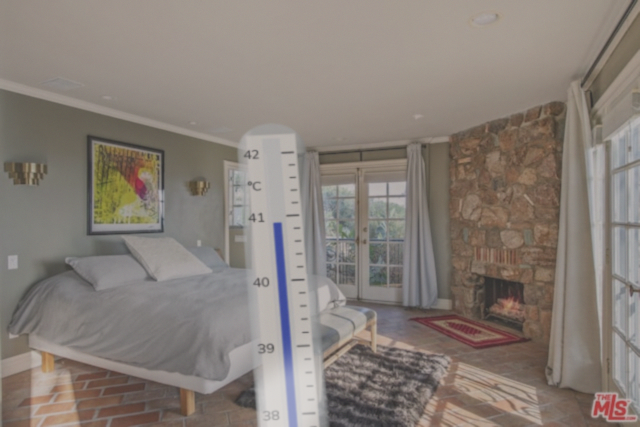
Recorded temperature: 40.9,°C
